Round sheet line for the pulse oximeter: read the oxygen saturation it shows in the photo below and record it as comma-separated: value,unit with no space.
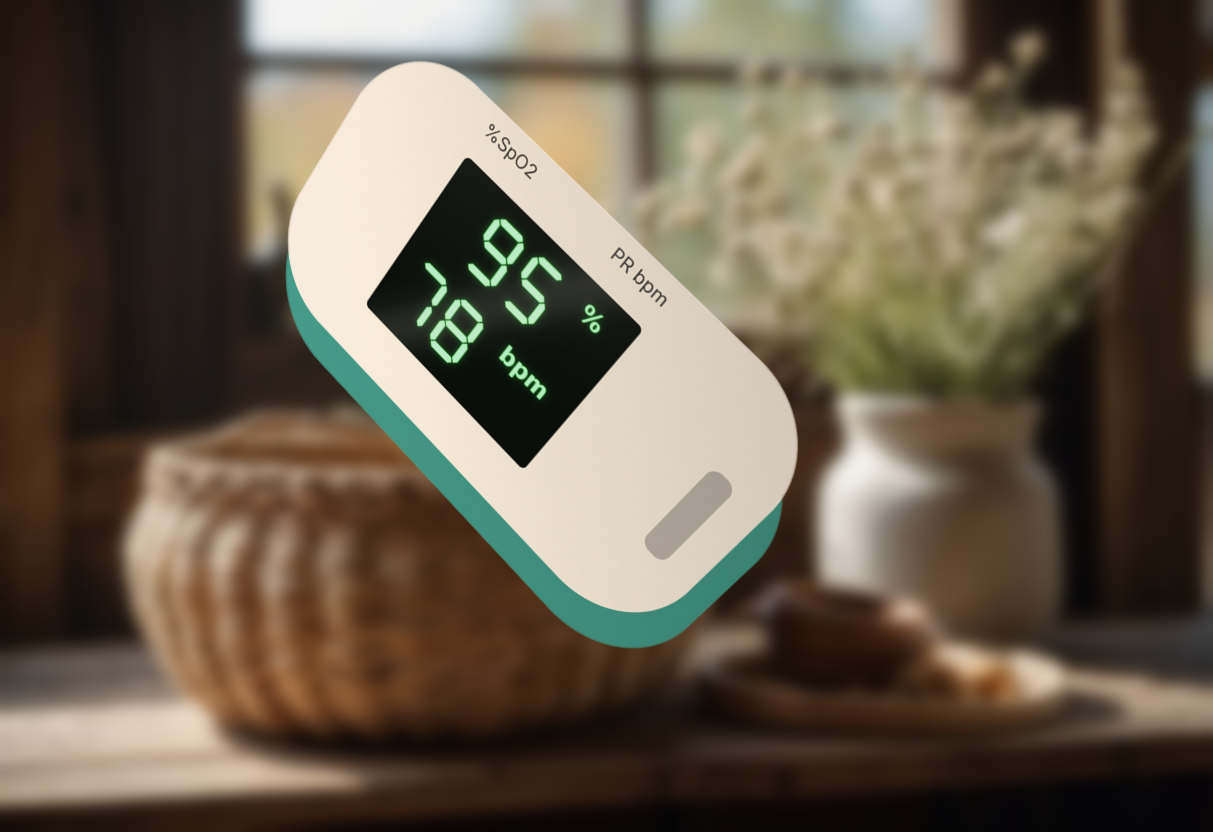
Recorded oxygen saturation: 95,%
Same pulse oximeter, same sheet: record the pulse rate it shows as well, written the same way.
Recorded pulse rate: 78,bpm
